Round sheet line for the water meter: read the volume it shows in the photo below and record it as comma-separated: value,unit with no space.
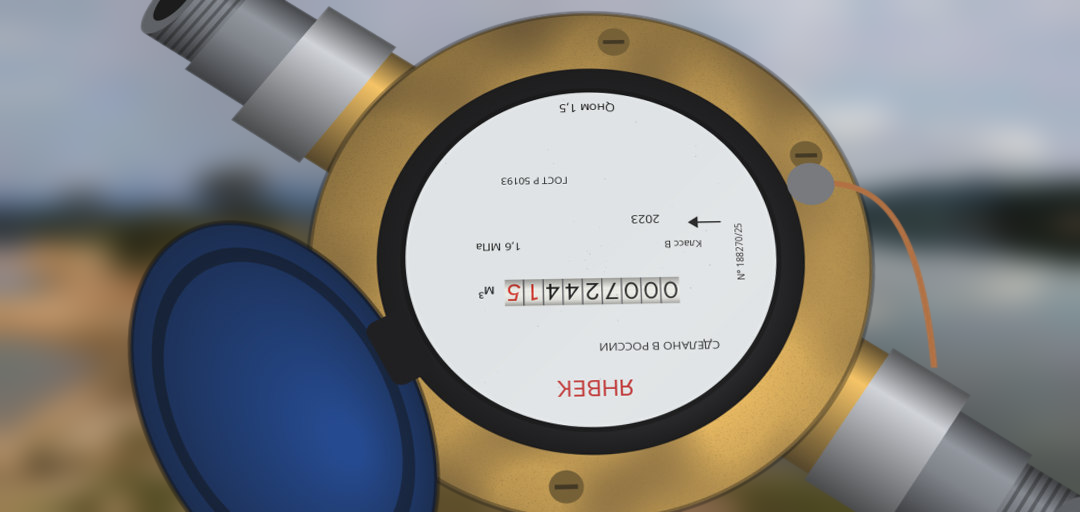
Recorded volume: 7244.15,m³
